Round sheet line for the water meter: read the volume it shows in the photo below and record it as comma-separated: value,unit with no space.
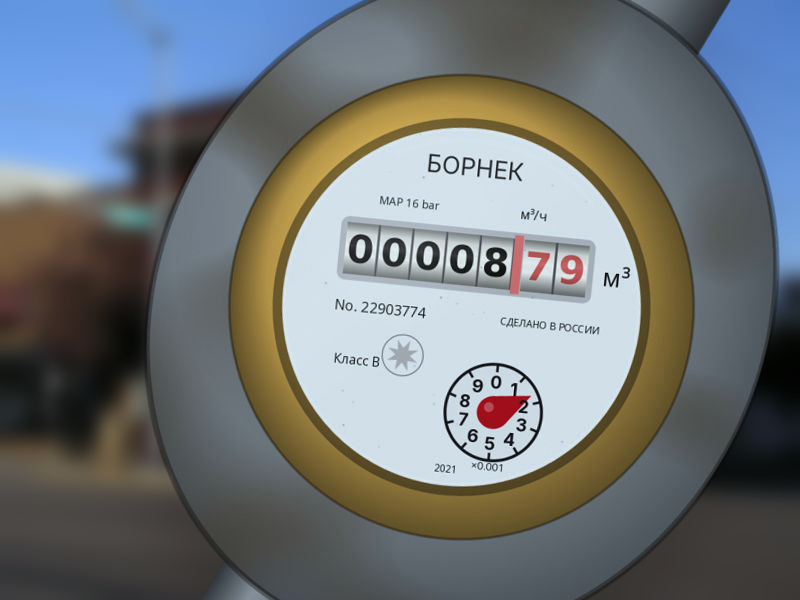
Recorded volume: 8.791,m³
